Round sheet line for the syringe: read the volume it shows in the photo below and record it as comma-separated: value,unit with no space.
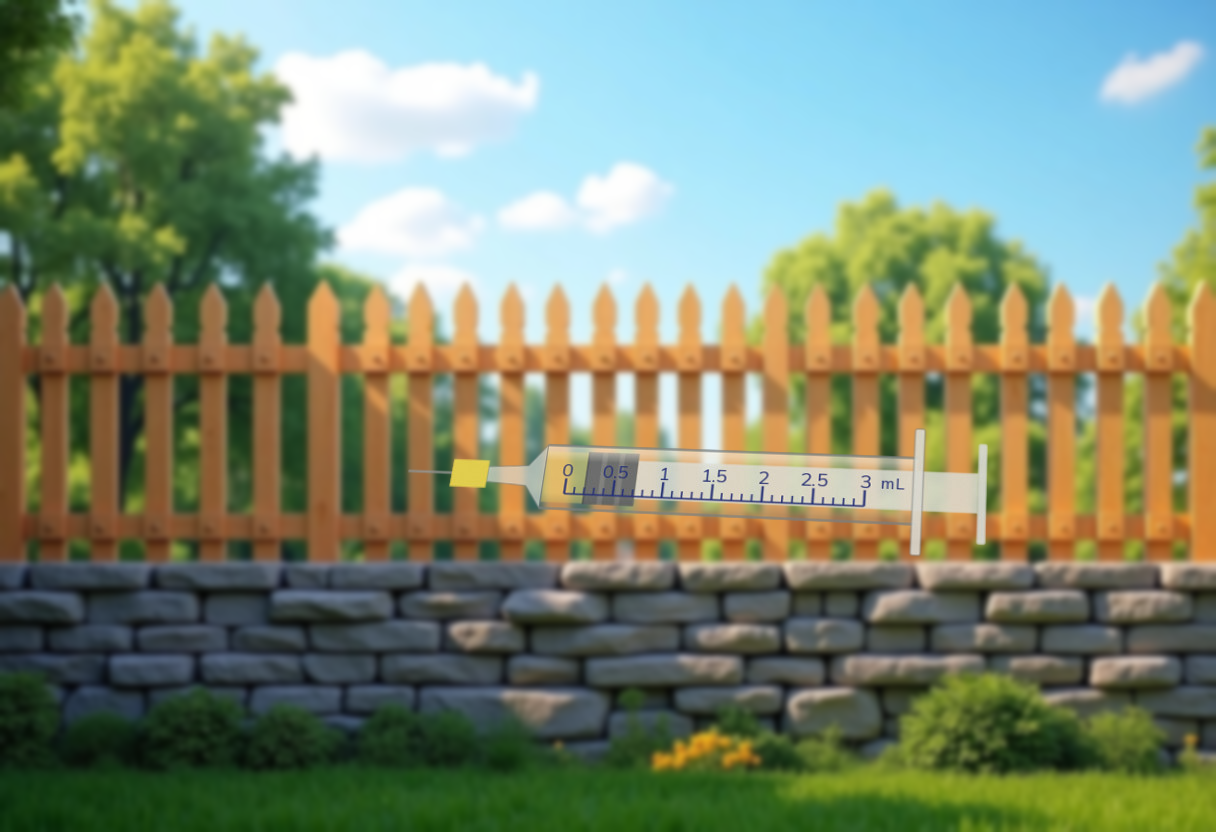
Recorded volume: 0.2,mL
